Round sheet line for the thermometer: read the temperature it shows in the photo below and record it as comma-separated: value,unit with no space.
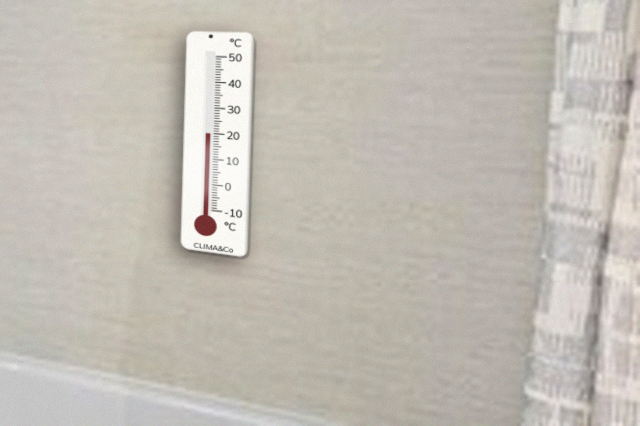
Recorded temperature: 20,°C
